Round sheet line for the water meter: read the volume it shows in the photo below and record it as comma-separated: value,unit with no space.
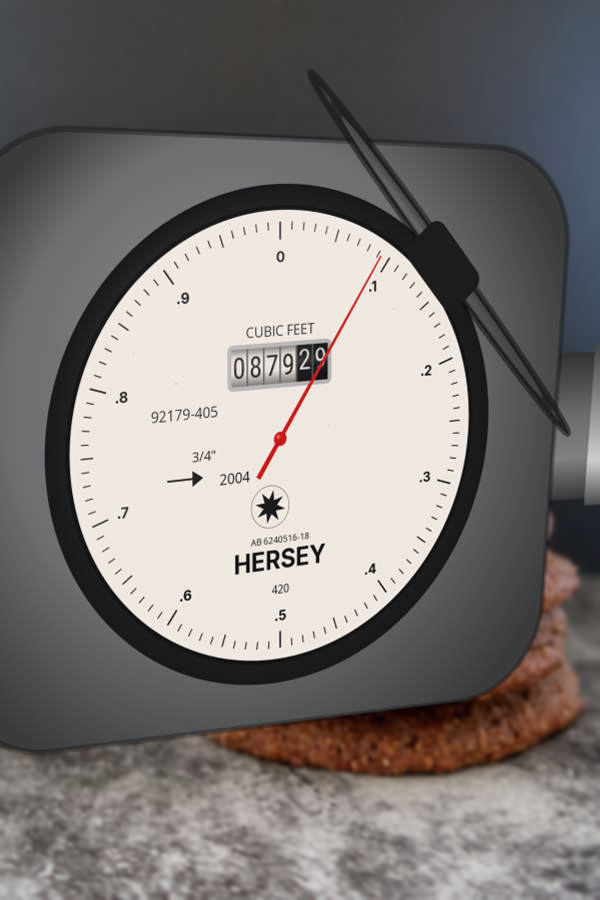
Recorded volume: 87929.09,ft³
